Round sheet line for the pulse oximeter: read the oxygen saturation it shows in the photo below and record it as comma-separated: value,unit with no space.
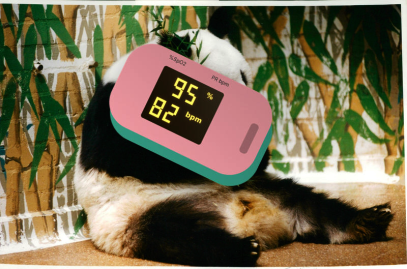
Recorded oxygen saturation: 95,%
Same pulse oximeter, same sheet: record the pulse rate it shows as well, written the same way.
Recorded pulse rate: 82,bpm
